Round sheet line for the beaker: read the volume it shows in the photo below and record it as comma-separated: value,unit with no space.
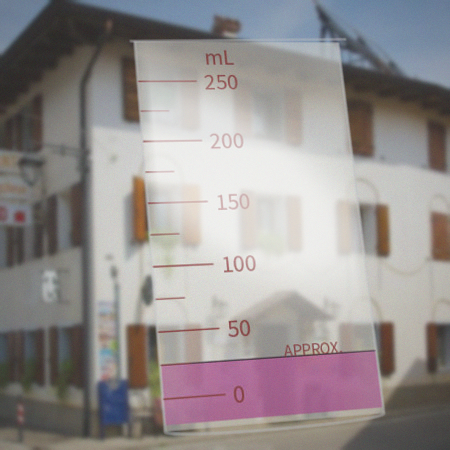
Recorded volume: 25,mL
